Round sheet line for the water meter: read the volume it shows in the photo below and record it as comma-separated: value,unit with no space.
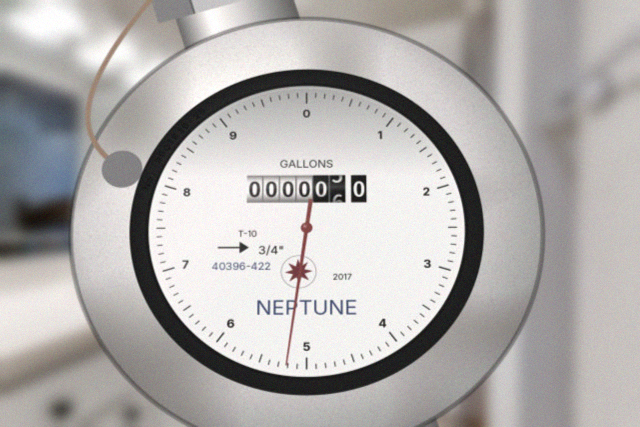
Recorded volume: 55.2,gal
